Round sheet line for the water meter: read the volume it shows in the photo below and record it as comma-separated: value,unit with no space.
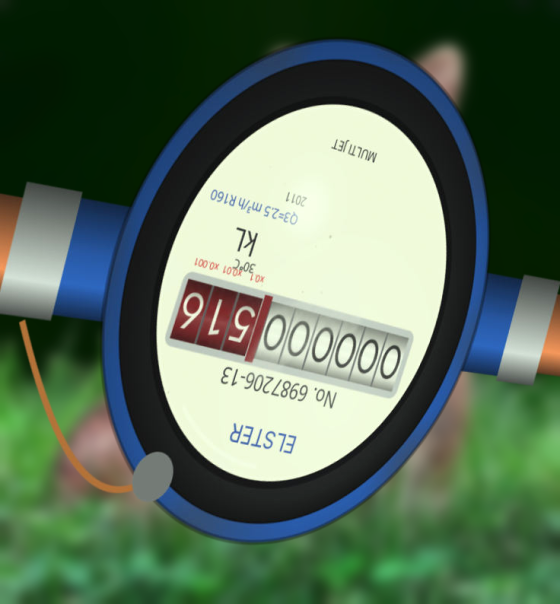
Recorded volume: 0.516,kL
